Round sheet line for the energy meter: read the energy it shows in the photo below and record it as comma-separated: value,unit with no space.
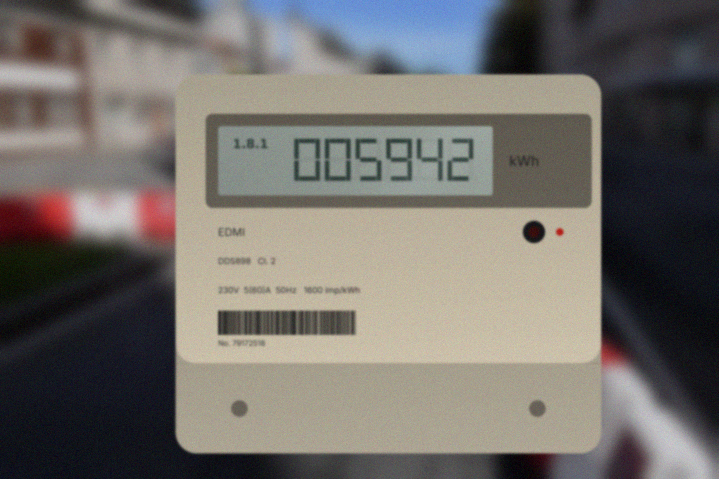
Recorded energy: 5942,kWh
